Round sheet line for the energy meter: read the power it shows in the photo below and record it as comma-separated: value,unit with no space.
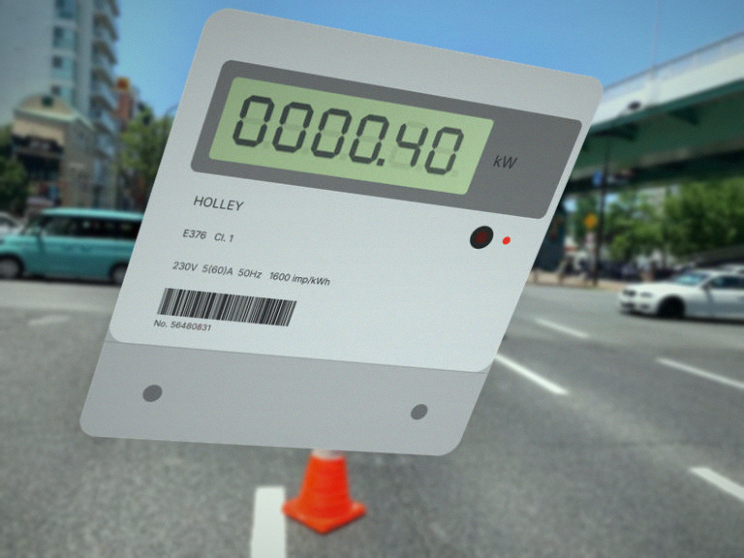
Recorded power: 0.40,kW
